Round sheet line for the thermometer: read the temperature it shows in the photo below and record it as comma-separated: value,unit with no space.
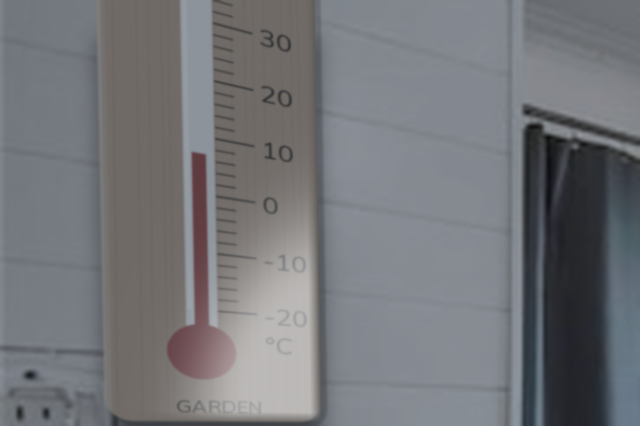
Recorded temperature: 7,°C
